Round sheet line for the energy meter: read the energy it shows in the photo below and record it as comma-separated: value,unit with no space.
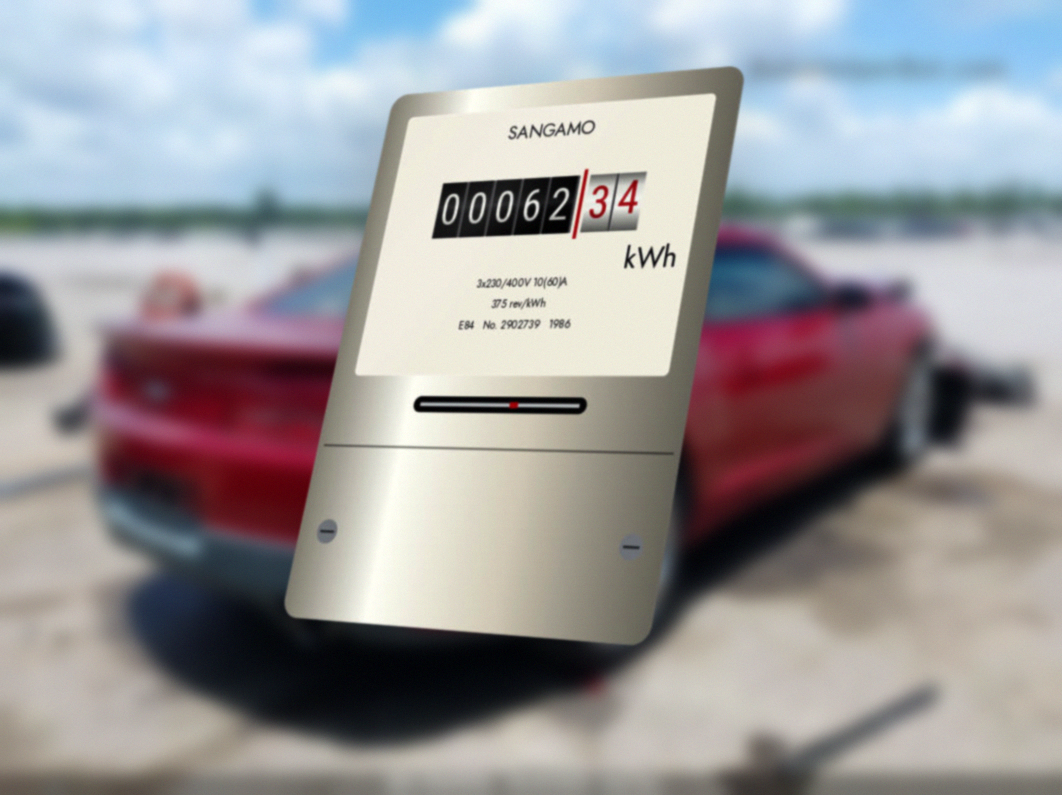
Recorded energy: 62.34,kWh
